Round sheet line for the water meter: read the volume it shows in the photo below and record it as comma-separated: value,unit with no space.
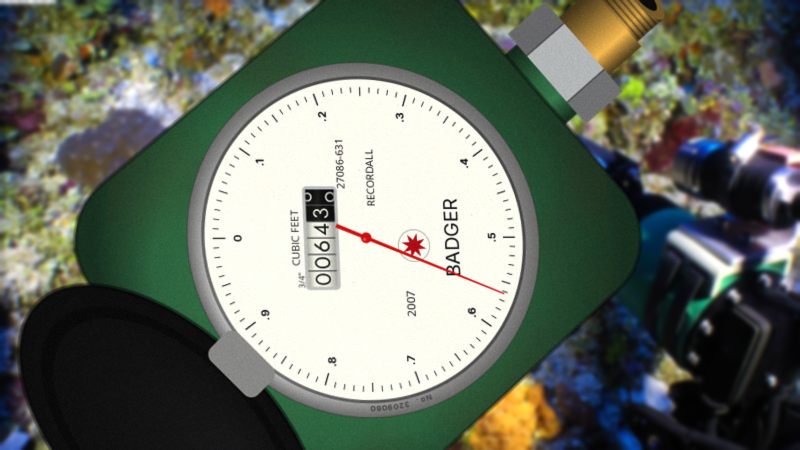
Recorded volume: 6438.56,ft³
